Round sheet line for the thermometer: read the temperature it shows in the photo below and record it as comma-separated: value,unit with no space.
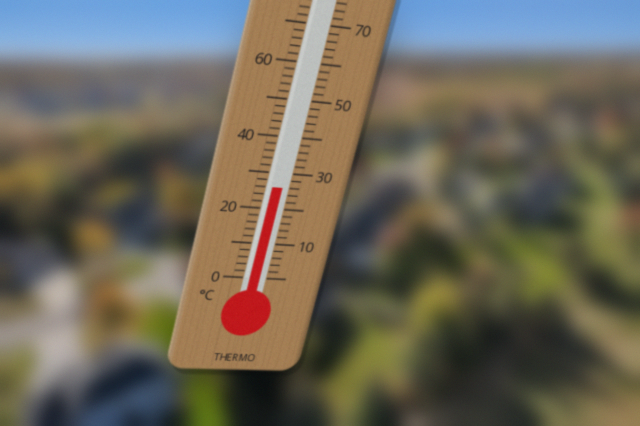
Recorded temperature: 26,°C
